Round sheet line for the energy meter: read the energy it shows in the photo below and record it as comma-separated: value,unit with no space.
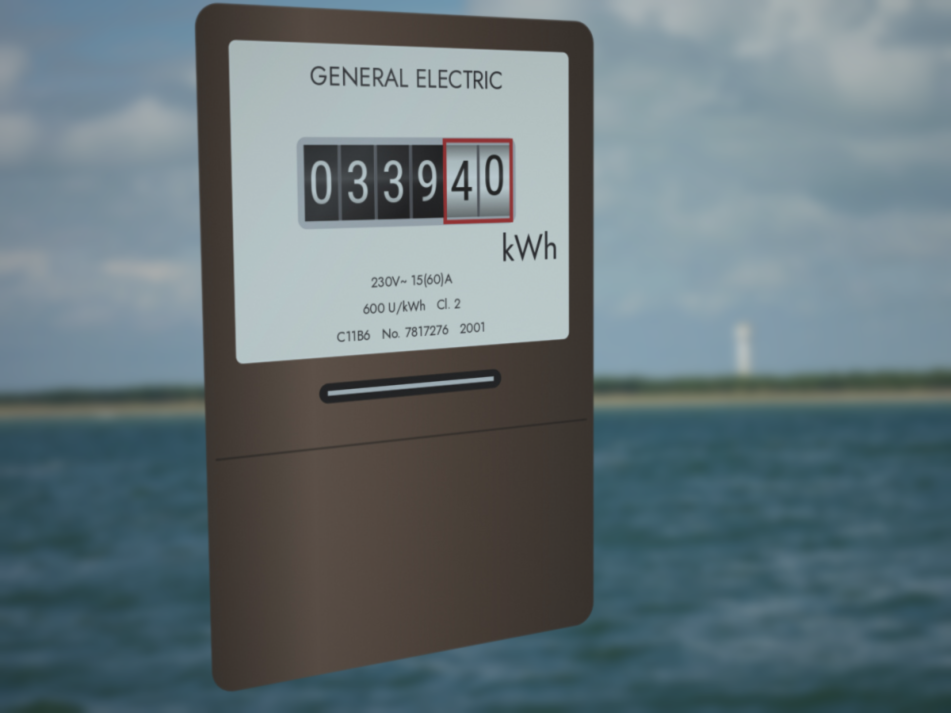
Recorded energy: 339.40,kWh
